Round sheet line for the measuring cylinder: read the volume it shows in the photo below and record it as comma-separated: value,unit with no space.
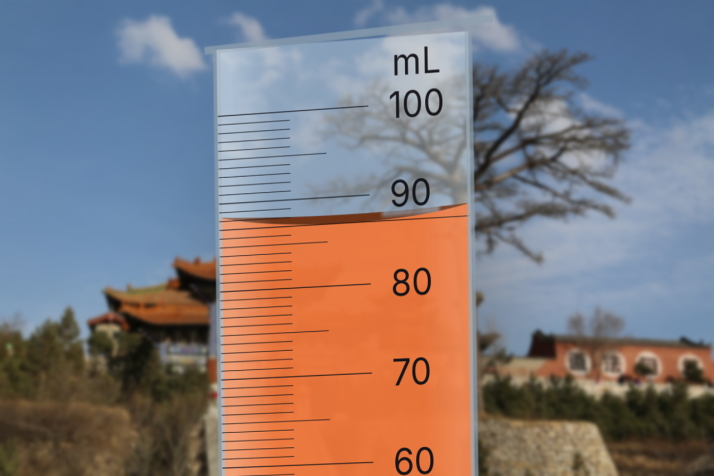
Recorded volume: 87,mL
